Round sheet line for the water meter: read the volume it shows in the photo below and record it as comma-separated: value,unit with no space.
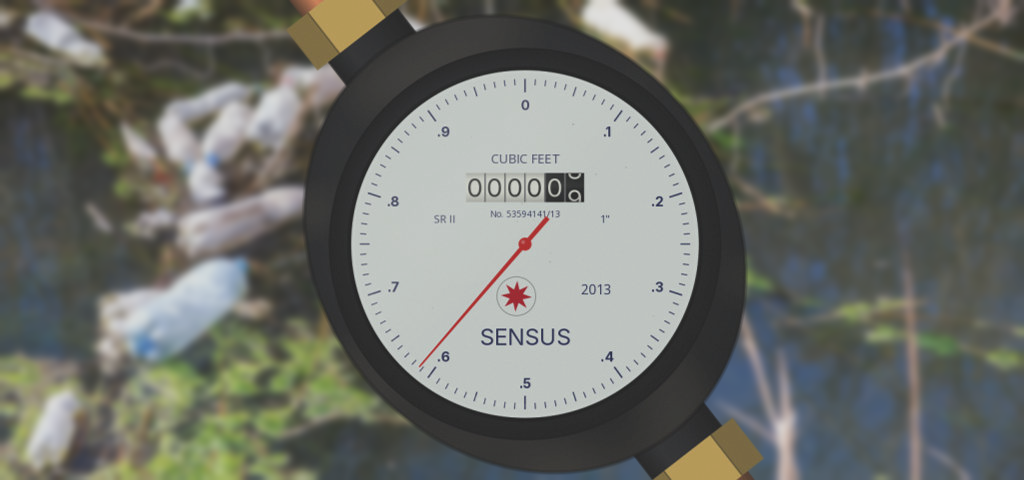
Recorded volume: 8.61,ft³
